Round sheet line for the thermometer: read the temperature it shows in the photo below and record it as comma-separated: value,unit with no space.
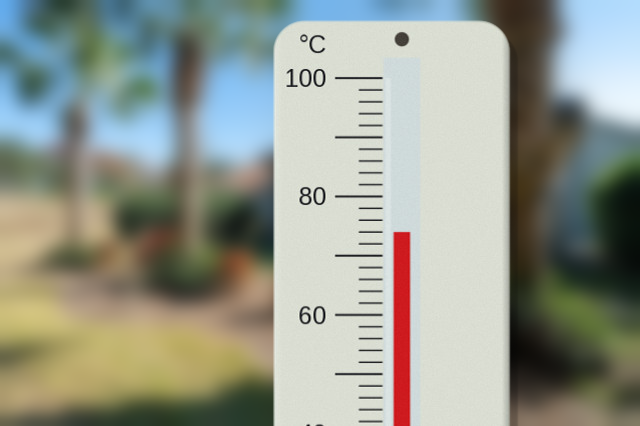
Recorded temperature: 74,°C
